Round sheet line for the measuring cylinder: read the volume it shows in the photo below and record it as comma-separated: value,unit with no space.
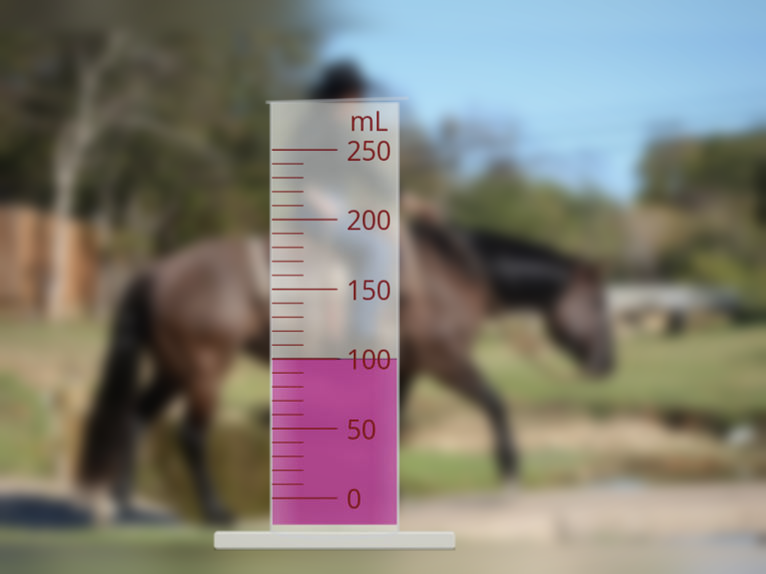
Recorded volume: 100,mL
